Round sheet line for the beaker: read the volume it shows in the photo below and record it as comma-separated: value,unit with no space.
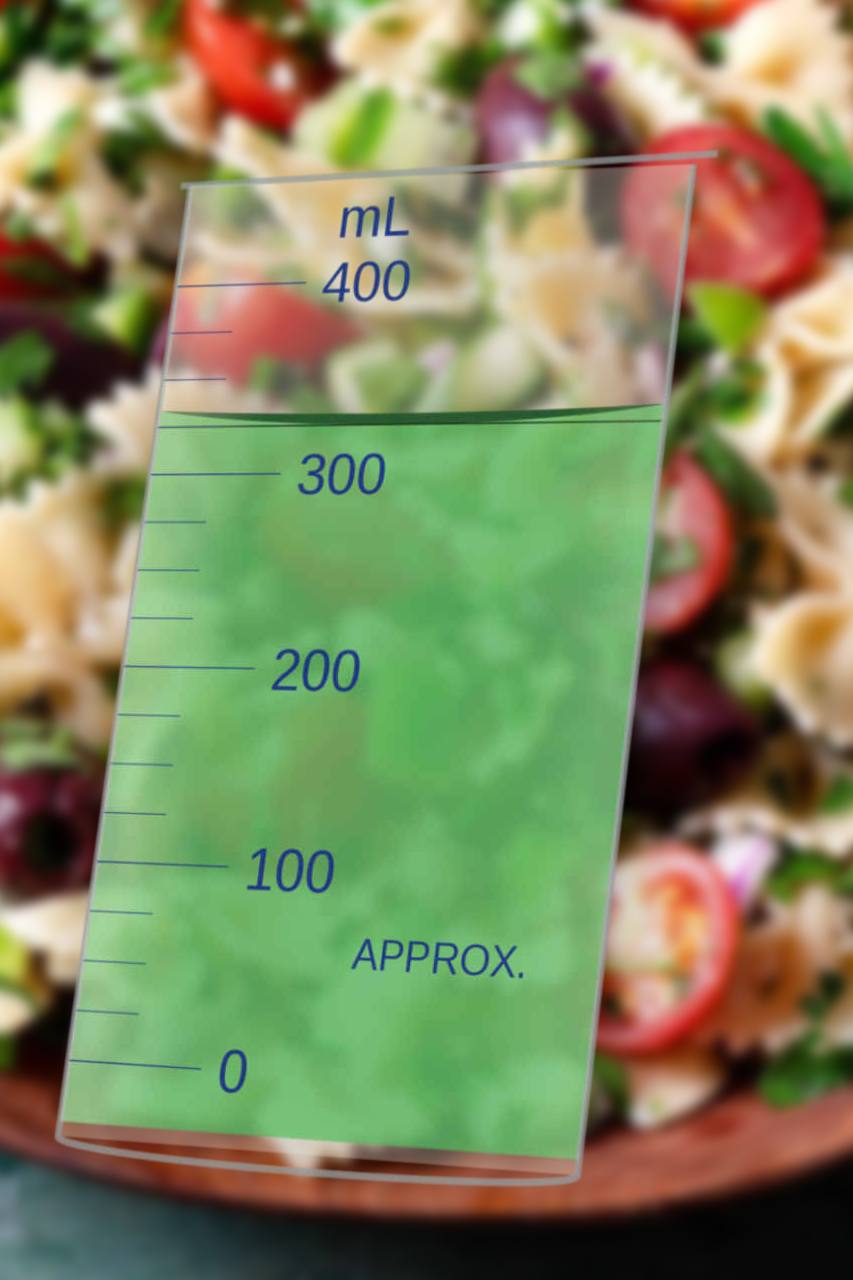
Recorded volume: 325,mL
